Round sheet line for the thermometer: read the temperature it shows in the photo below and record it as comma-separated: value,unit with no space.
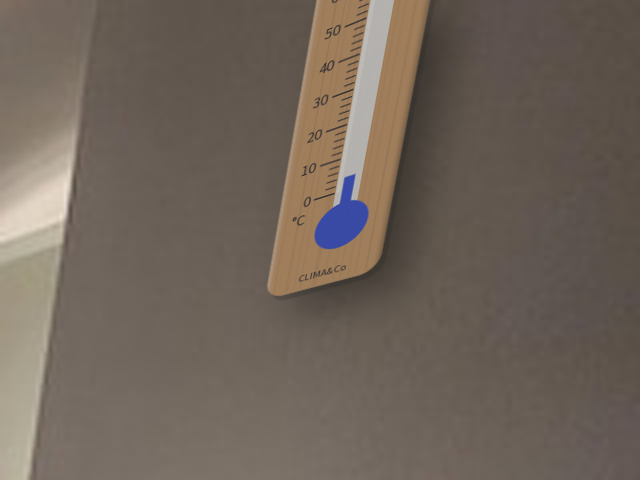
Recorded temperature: 4,°C
